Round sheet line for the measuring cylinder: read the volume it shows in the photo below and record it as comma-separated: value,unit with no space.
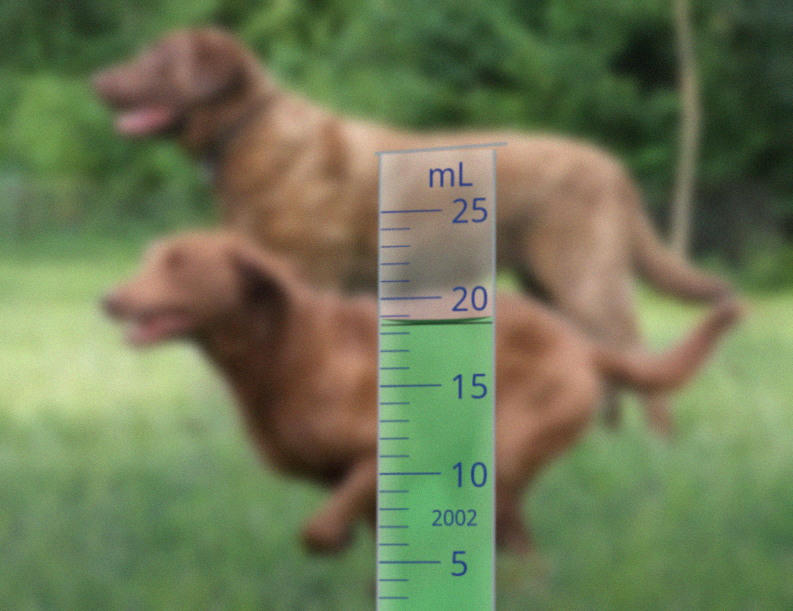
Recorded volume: 18.5,mL
